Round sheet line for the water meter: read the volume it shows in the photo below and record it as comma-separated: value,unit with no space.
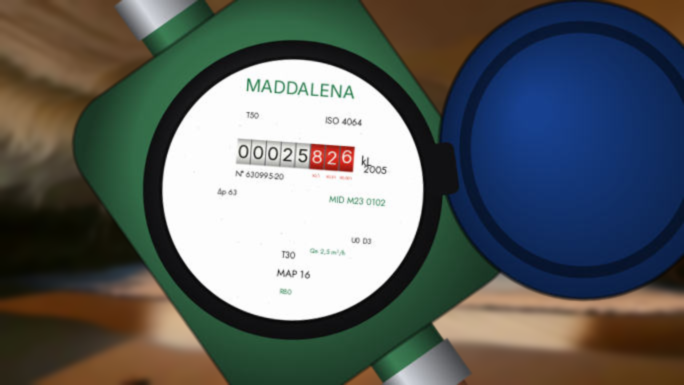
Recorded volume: 25.826,kL
